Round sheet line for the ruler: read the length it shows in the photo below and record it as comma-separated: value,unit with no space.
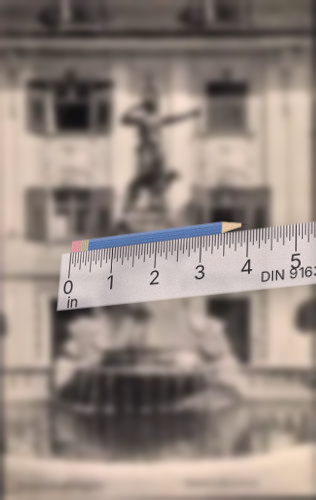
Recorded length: 4,in
